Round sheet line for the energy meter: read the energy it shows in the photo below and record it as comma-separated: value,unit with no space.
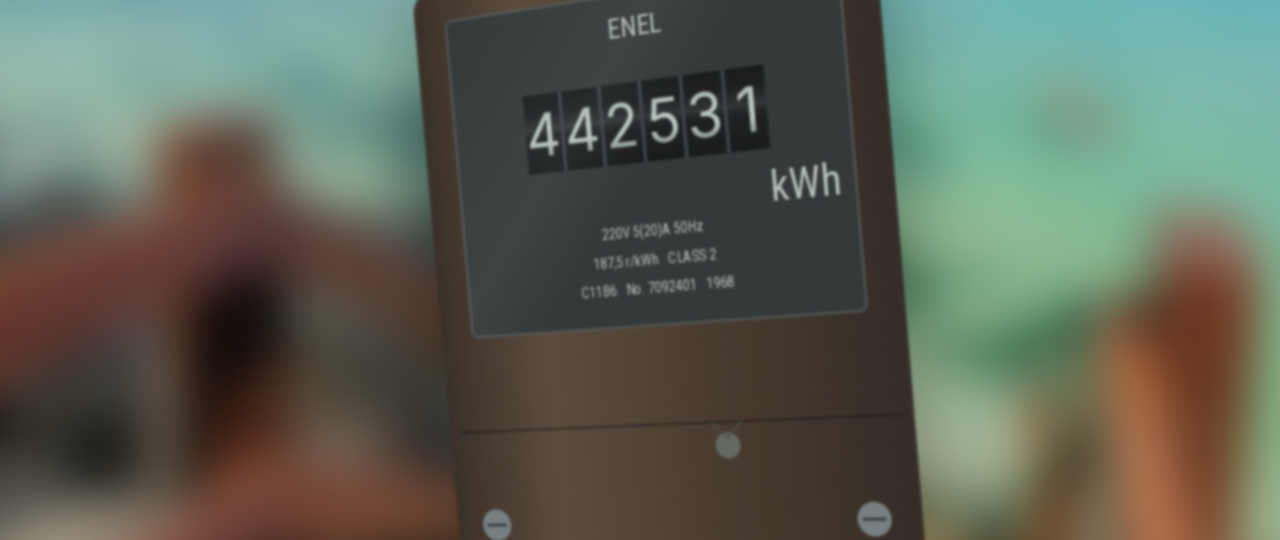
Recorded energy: 442531,kWh
